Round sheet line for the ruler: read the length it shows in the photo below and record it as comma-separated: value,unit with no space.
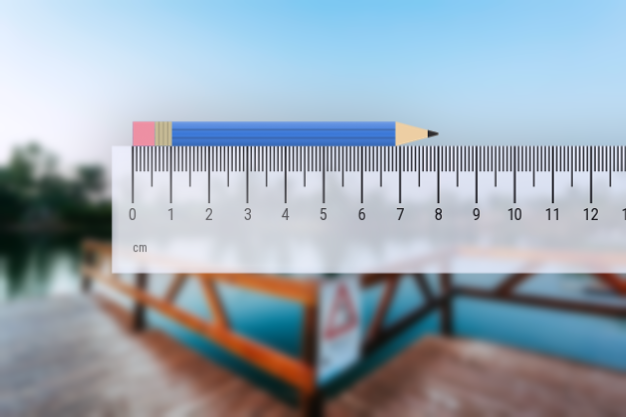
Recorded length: 8,cm
